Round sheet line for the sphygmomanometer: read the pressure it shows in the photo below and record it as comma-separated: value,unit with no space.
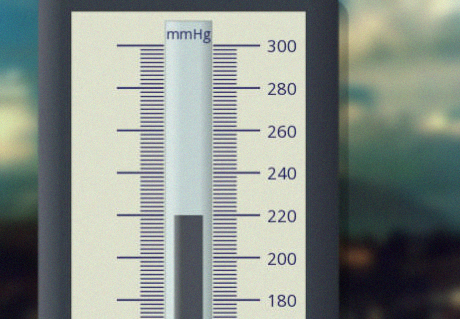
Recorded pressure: 220,mmHg
